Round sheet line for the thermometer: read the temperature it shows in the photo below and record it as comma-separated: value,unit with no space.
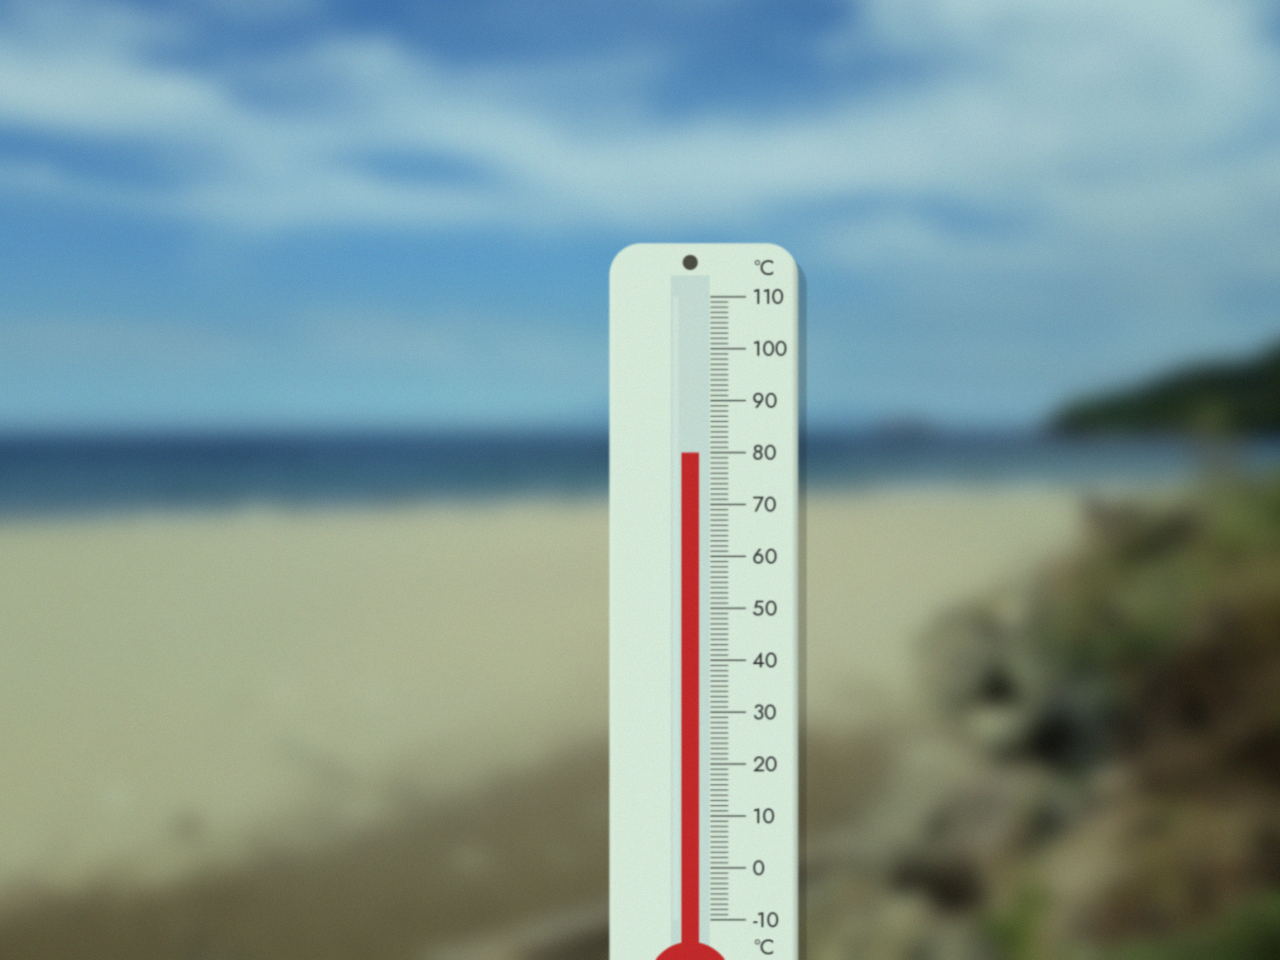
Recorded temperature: 80,°C
